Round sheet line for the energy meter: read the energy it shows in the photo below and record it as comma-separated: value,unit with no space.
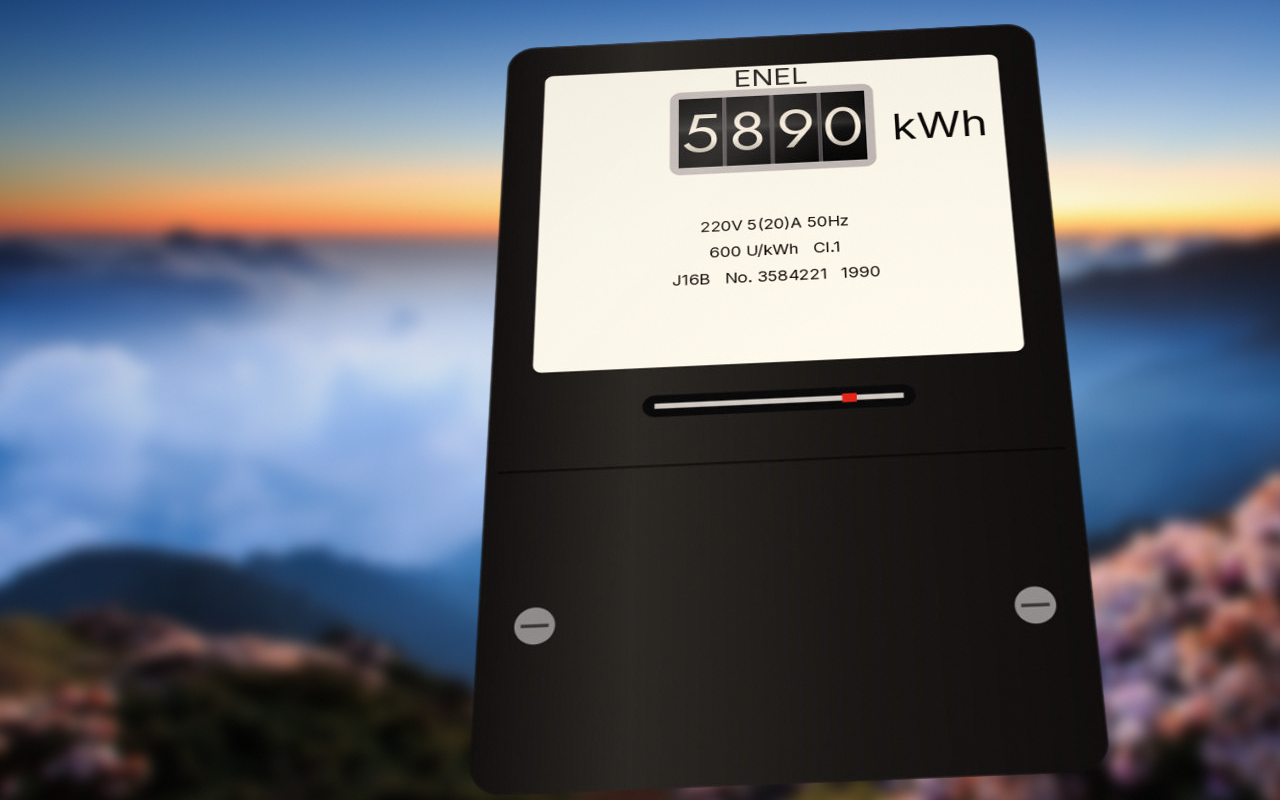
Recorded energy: 5890,kWh
